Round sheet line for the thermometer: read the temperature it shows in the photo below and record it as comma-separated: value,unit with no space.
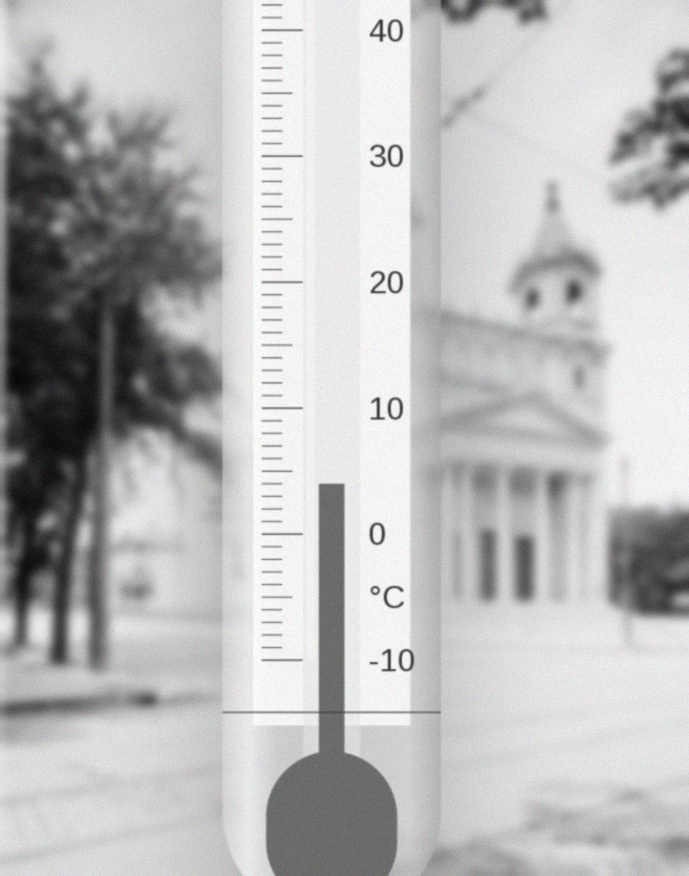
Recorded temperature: 4,°C
